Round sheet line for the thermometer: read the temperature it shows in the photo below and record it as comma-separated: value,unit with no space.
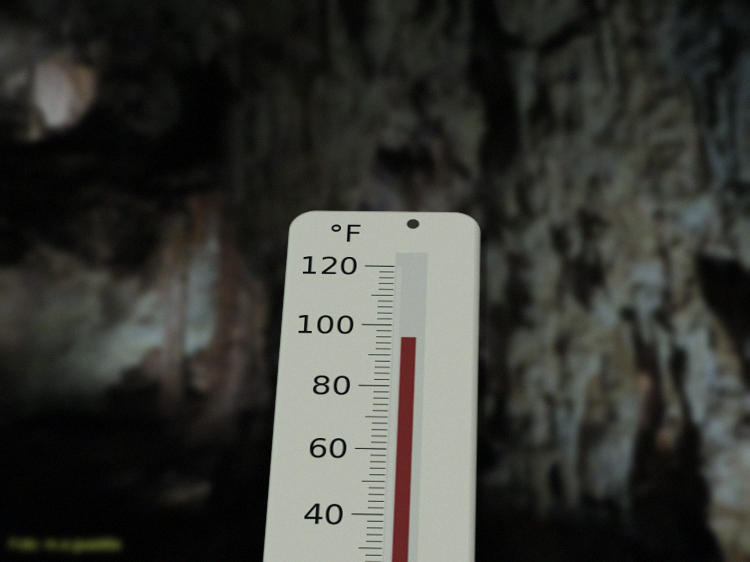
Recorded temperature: 96,°F
